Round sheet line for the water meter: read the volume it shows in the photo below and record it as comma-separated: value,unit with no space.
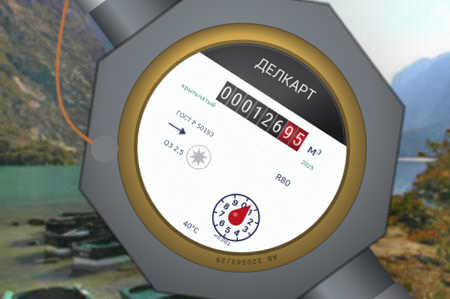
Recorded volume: 126.950,m³
